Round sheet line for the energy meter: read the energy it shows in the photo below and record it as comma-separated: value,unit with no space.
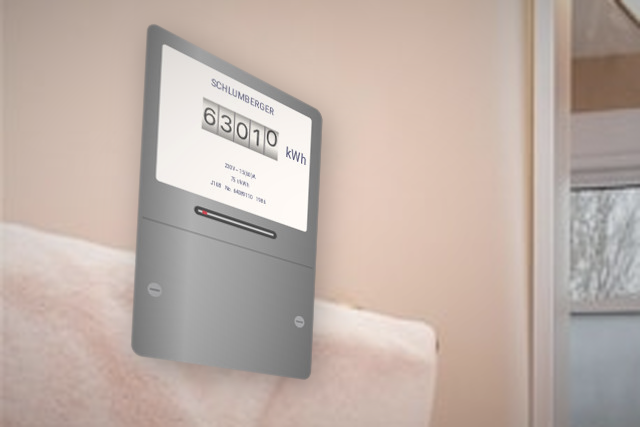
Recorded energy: 63010,kWh
